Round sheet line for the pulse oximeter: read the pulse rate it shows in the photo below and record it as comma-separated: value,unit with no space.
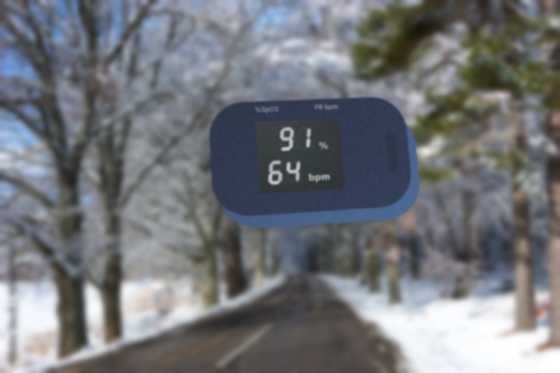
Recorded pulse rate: 64,bpm
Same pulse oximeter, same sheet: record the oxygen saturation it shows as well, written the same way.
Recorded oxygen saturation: 91,%
